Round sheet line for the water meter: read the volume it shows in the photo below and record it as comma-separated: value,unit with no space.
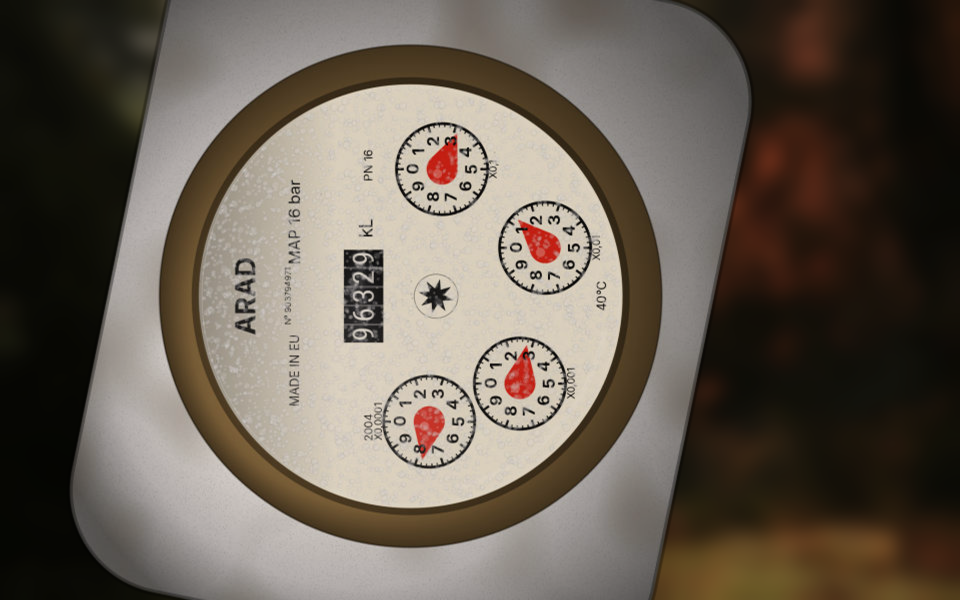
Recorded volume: 96329.3127,kL
